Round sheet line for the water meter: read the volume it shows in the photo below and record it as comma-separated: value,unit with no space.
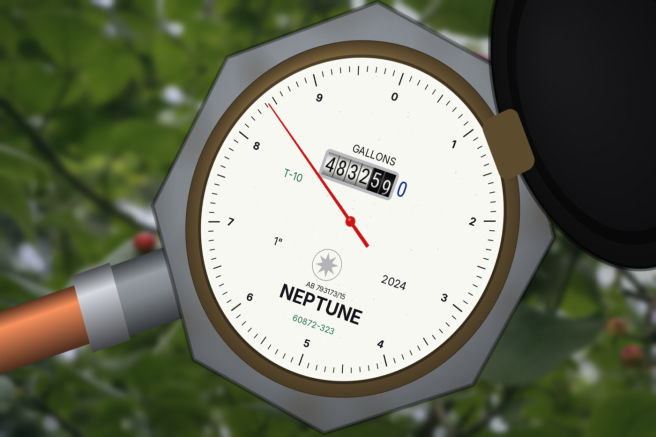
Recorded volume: 4832588.4,gal
